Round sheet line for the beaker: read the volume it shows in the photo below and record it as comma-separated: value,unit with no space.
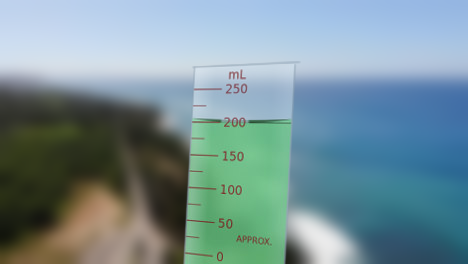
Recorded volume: 200,mL
